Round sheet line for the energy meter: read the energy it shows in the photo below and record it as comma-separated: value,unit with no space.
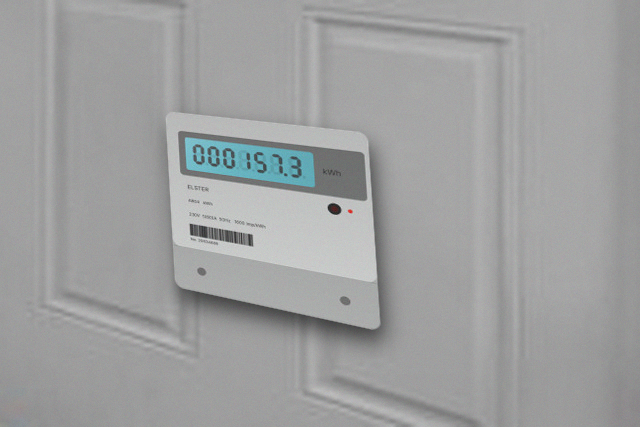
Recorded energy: 157.3,kWh
